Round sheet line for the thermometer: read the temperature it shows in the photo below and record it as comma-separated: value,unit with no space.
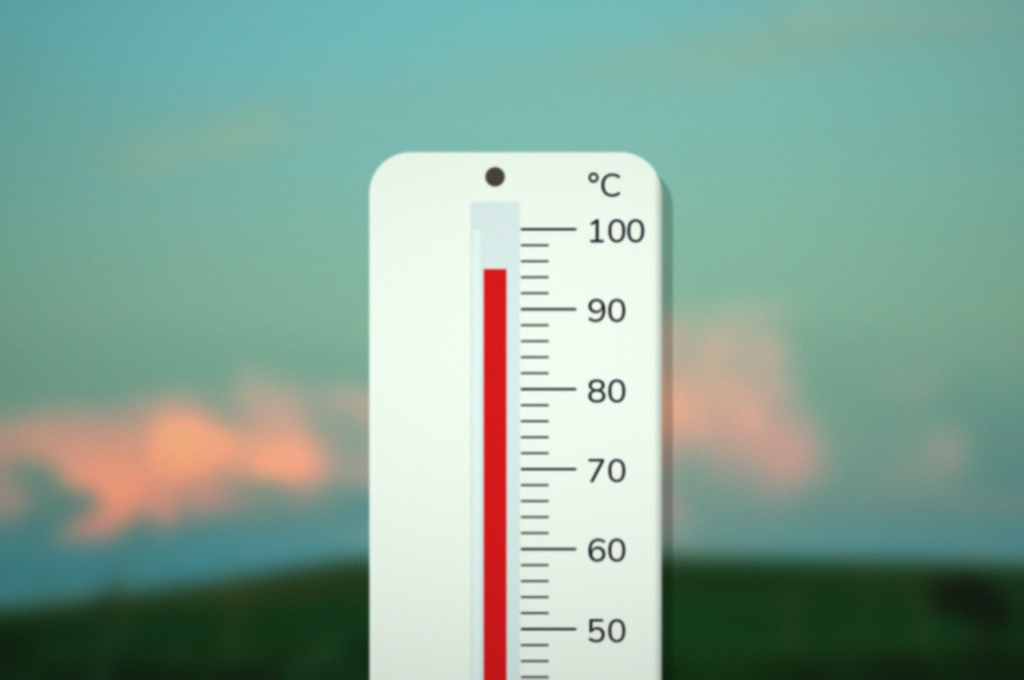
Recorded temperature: 95,°C
